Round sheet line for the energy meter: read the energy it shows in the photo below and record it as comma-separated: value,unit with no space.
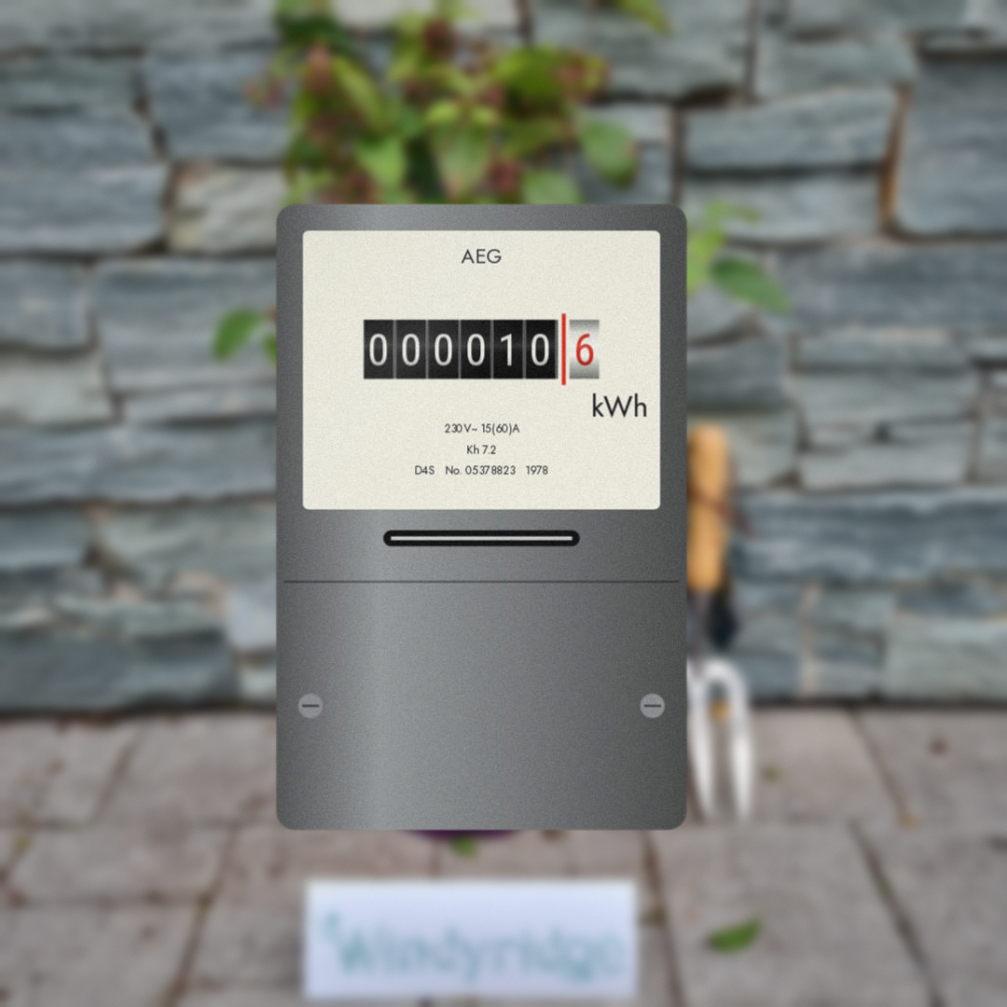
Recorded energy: 10.6,kWh
